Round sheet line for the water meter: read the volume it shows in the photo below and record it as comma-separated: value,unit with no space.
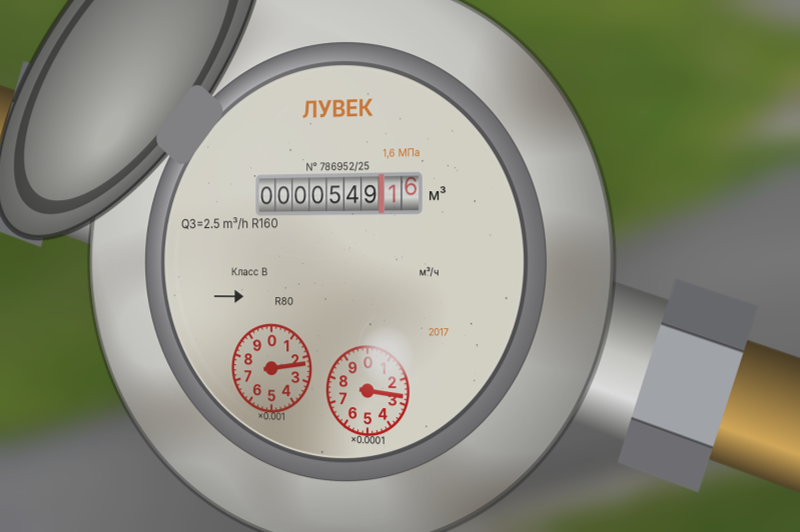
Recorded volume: 549.1622,m³
